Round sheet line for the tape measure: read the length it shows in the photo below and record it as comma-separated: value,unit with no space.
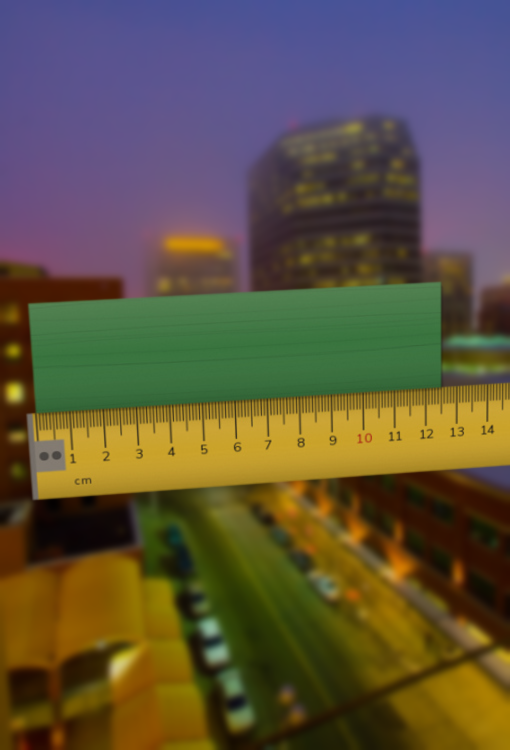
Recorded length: 12.5,cm
